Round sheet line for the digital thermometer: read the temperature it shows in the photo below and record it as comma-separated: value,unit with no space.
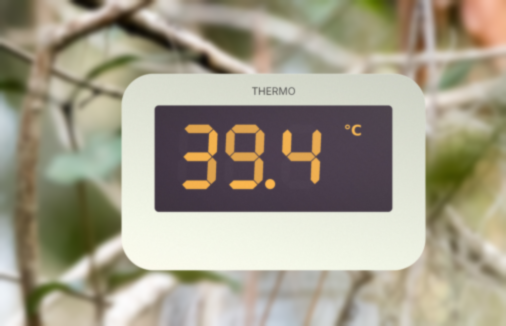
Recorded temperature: 39.4,°C
